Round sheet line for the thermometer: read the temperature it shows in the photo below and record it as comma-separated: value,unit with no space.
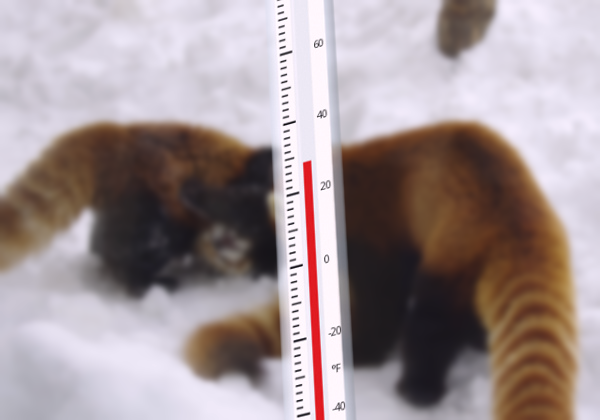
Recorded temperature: 28,°F
